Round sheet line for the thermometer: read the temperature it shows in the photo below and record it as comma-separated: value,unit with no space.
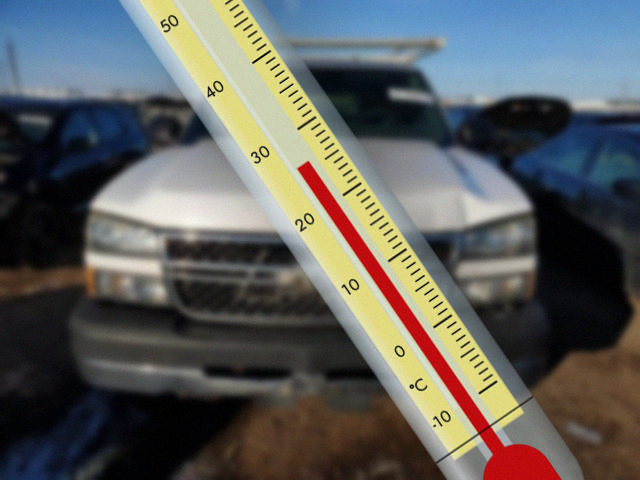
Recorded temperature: 26,°C
